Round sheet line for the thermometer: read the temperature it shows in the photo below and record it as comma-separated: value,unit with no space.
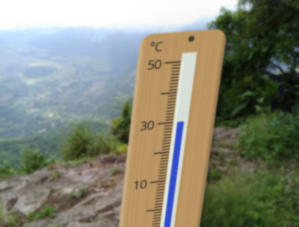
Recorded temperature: 30,°C
